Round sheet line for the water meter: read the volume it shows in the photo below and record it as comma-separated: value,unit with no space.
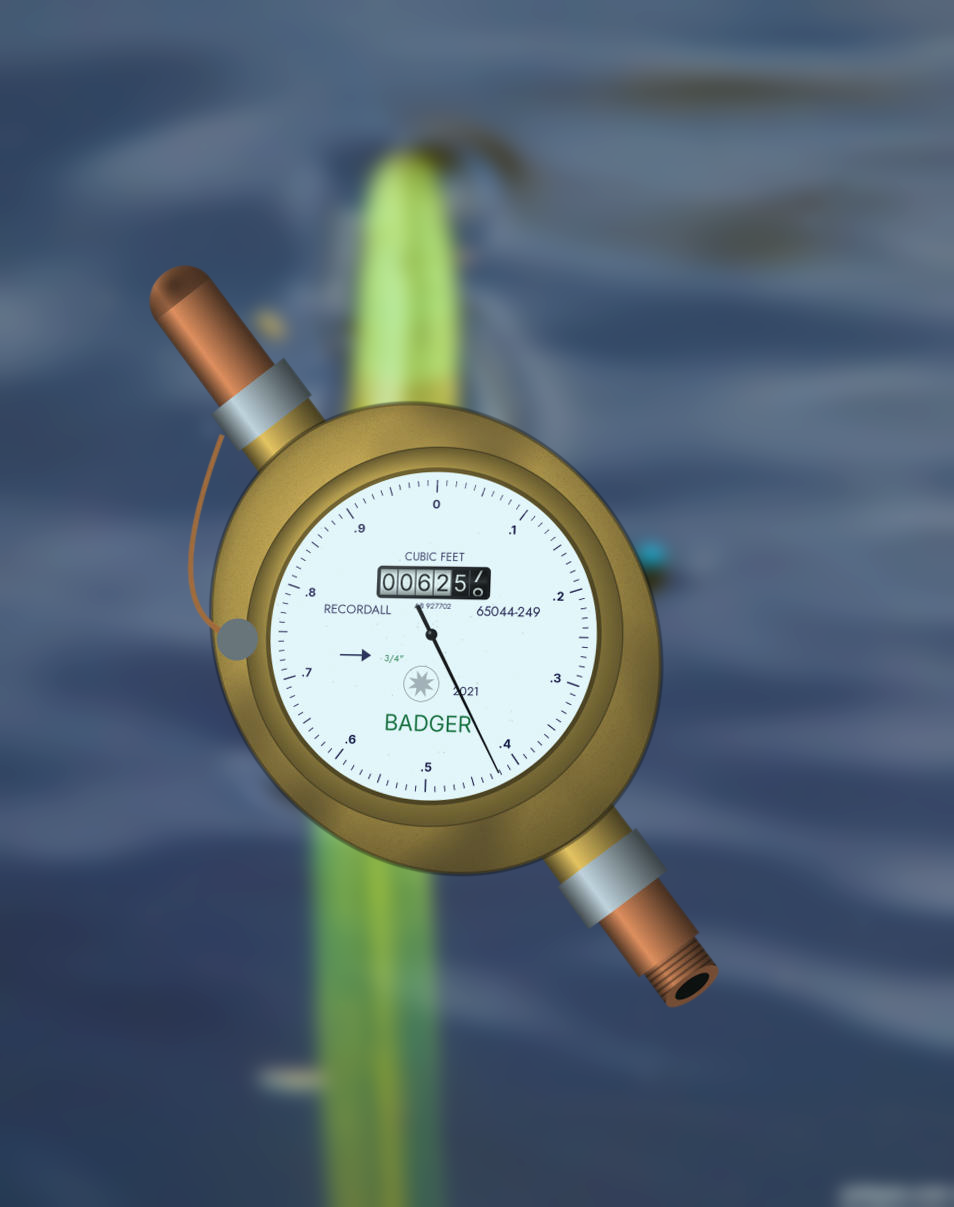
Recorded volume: 6257.42,ft³
